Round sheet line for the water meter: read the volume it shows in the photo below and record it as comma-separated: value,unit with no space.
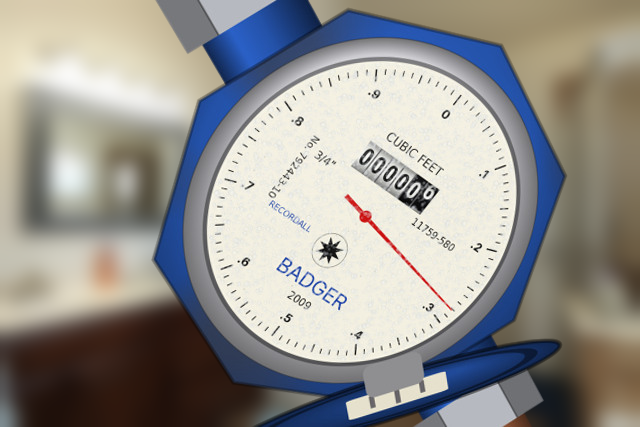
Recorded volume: 6.28,ft³
